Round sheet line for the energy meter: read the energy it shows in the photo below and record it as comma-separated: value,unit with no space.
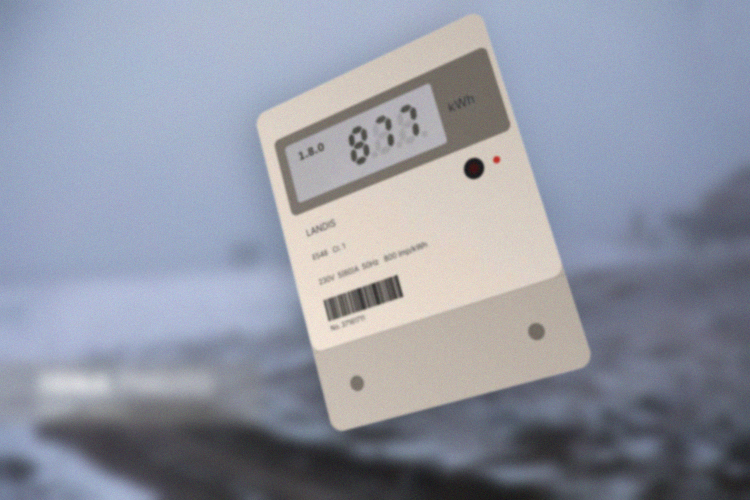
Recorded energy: 877,kWh
